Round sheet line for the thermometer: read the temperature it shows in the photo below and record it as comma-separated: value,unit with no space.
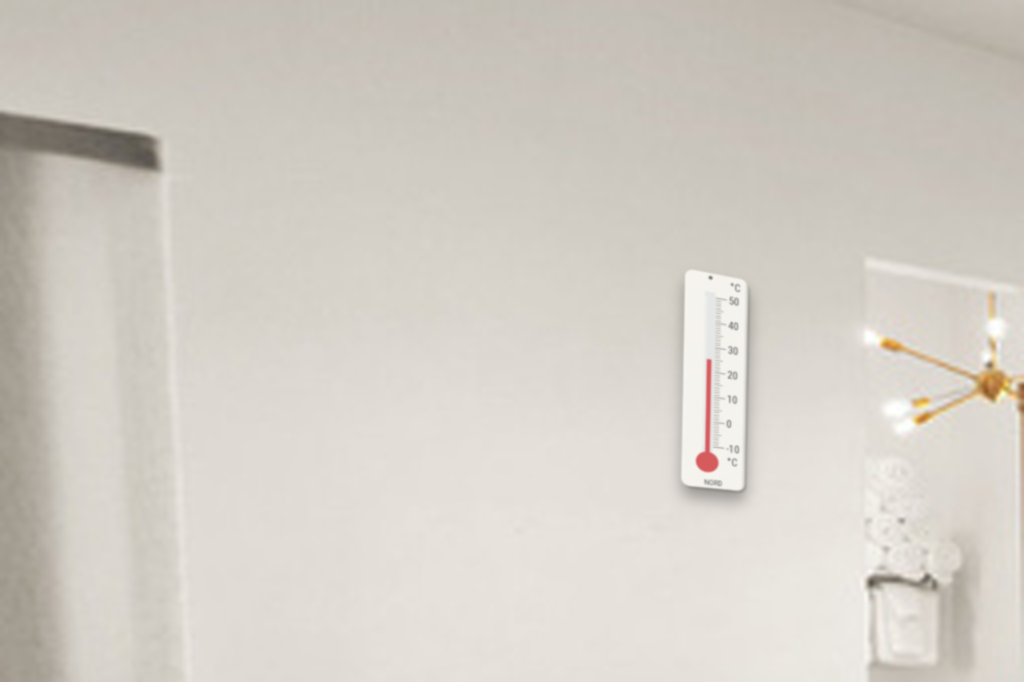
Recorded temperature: 25,°C
